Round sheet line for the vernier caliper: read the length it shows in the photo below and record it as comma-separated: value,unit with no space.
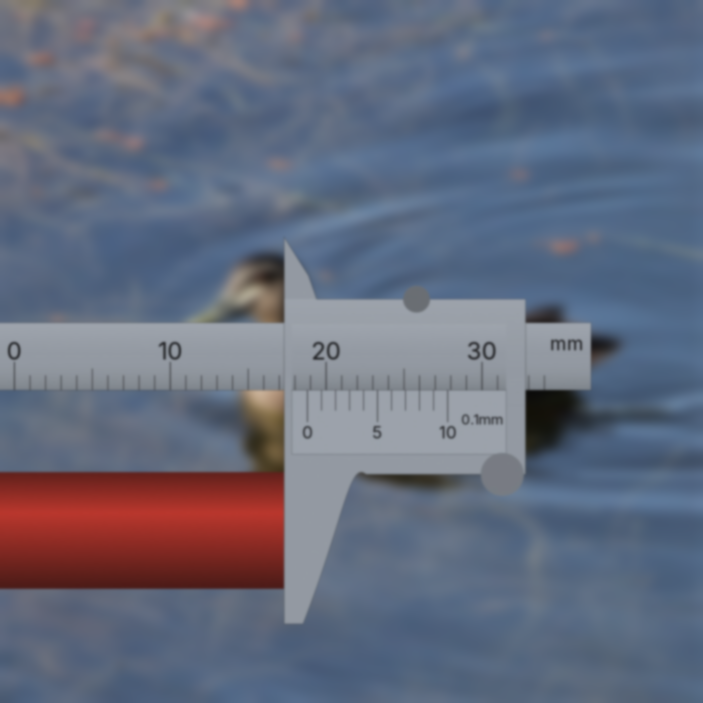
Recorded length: 18.8,mm
